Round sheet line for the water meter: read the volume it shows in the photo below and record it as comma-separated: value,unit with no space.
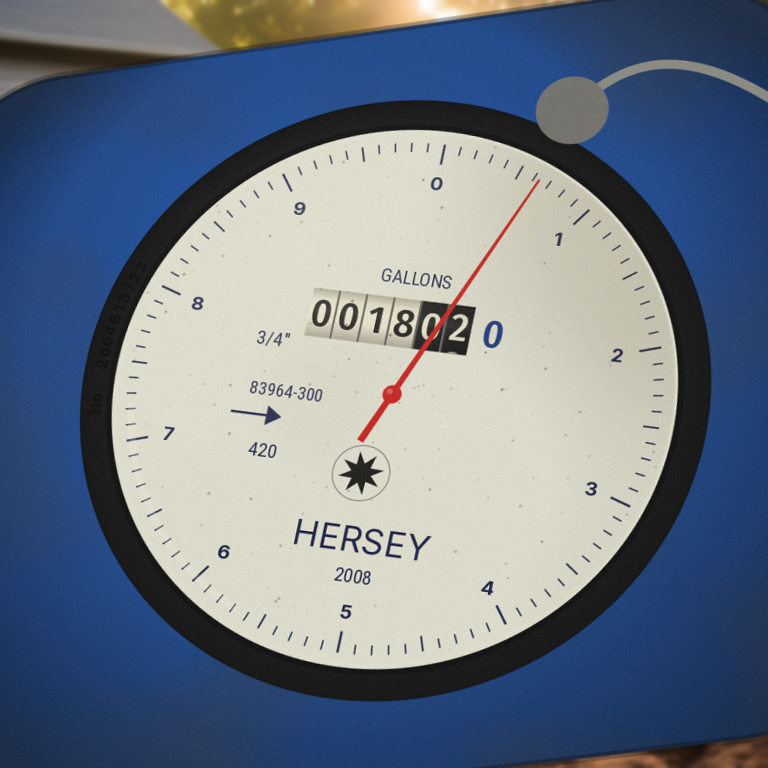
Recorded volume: 18020.6,gal
